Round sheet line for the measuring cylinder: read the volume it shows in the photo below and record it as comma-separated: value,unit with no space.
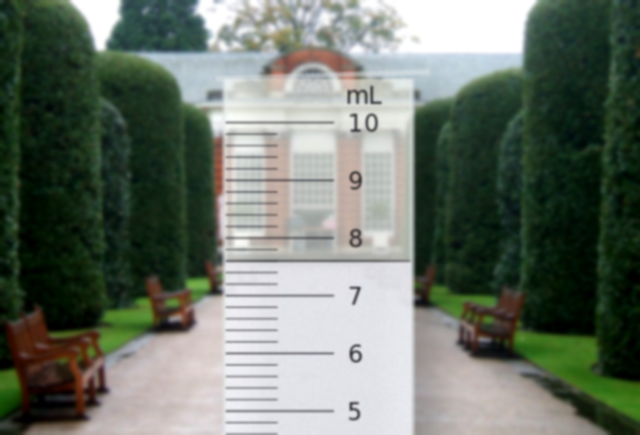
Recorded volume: 7.6,mL
